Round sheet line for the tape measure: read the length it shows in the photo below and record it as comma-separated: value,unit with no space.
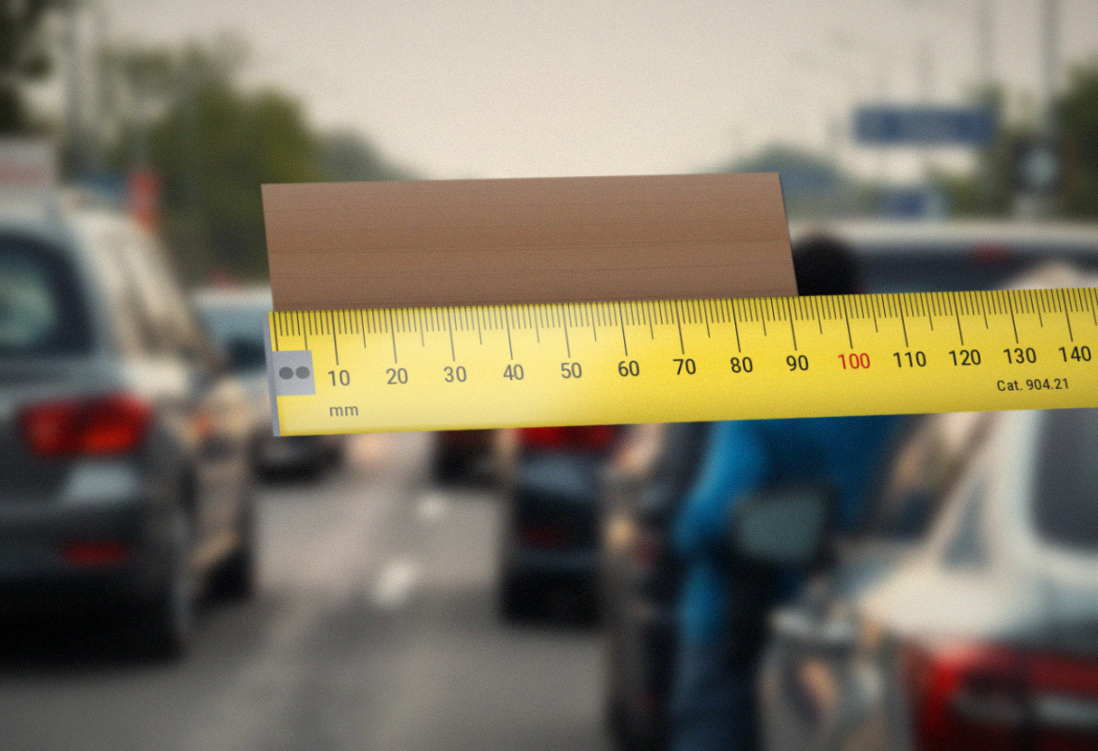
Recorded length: 92,mm
